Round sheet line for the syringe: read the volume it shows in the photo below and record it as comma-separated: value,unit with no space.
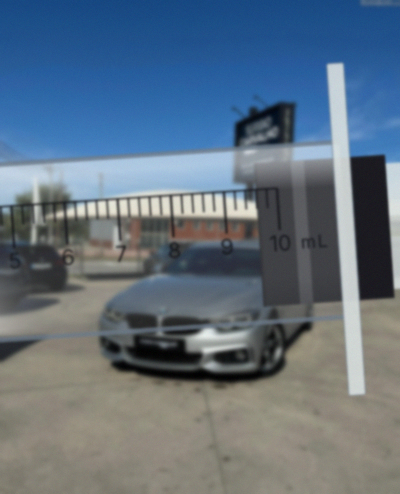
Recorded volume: 9.6,mL
